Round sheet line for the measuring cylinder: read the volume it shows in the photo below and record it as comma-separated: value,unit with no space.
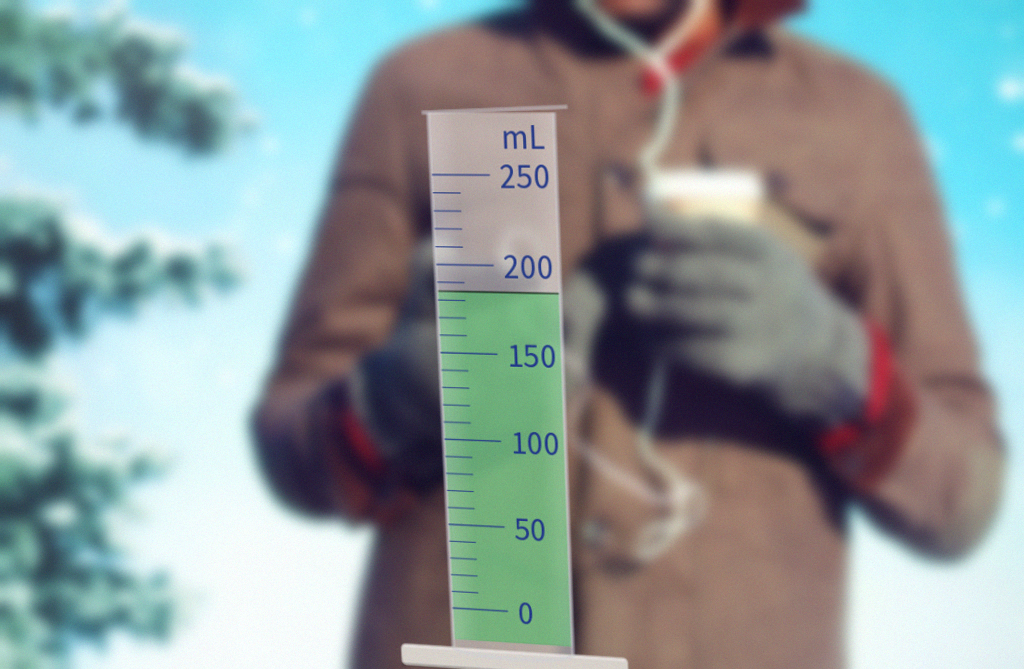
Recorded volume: 185,mL
